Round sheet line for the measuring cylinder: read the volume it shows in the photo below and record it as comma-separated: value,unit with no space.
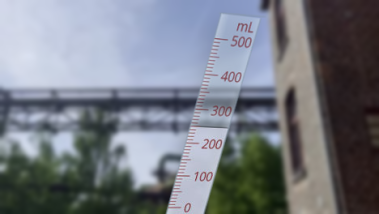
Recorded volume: 250,mL
